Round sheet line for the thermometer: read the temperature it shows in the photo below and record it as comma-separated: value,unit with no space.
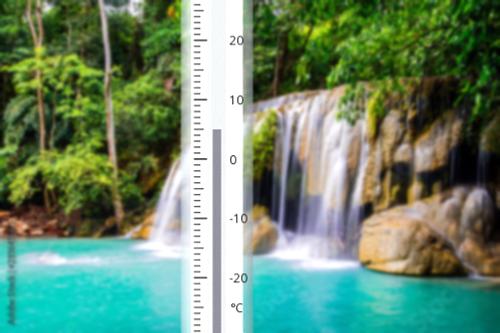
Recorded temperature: 5,°C
